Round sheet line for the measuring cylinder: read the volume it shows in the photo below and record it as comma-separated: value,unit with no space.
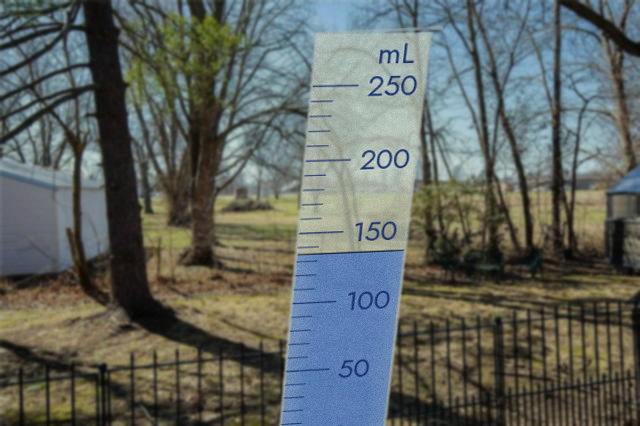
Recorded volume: 135,mL
